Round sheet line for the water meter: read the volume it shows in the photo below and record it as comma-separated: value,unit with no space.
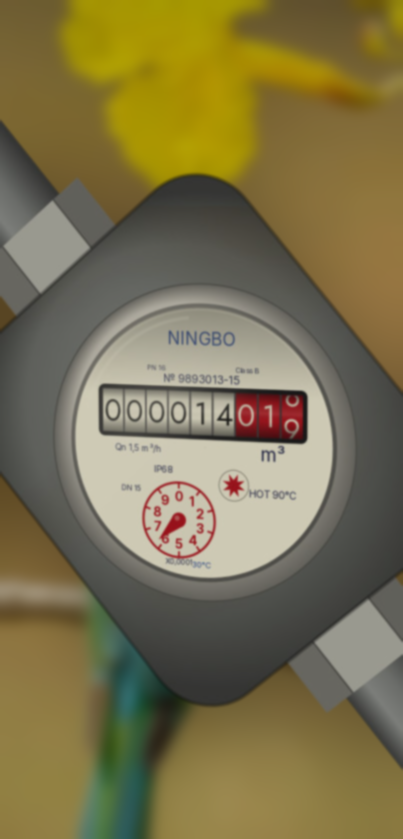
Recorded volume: 14.0186,m³
